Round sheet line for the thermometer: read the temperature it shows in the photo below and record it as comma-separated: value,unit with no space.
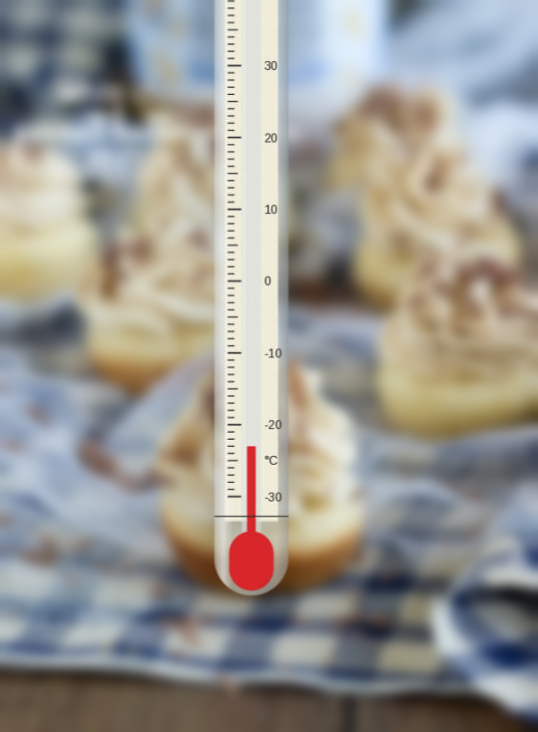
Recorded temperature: -23,°C
